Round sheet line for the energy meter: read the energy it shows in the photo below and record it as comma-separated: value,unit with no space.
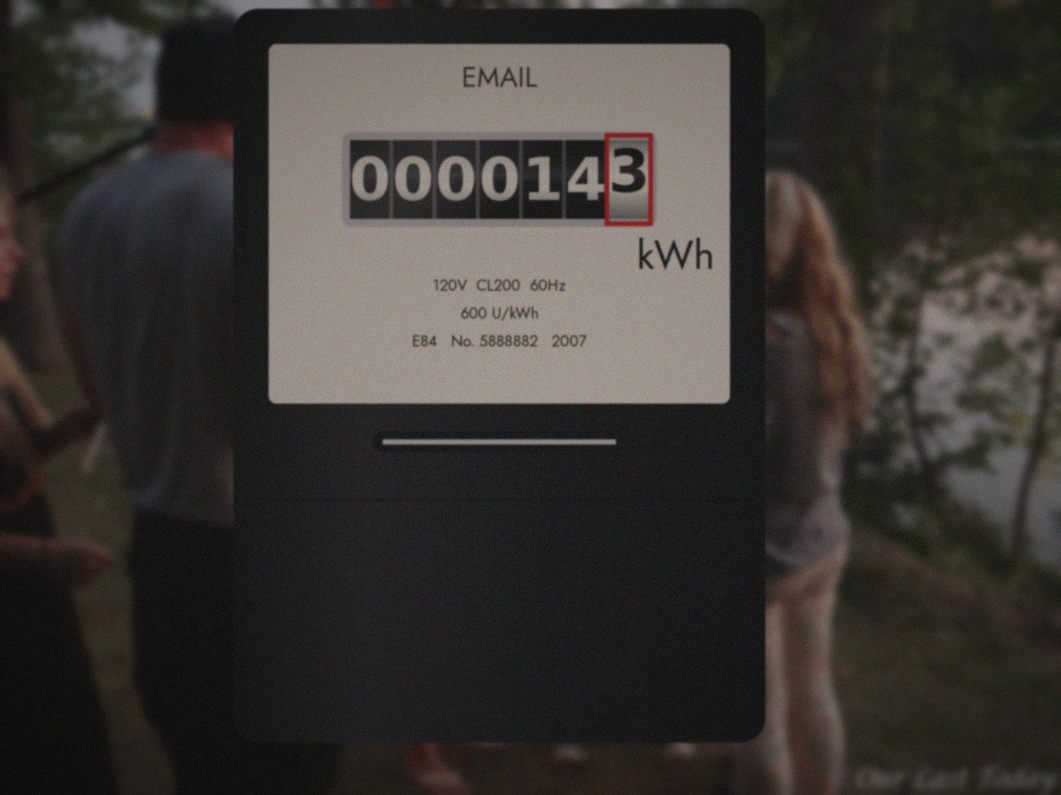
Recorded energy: 14.3,kWh
